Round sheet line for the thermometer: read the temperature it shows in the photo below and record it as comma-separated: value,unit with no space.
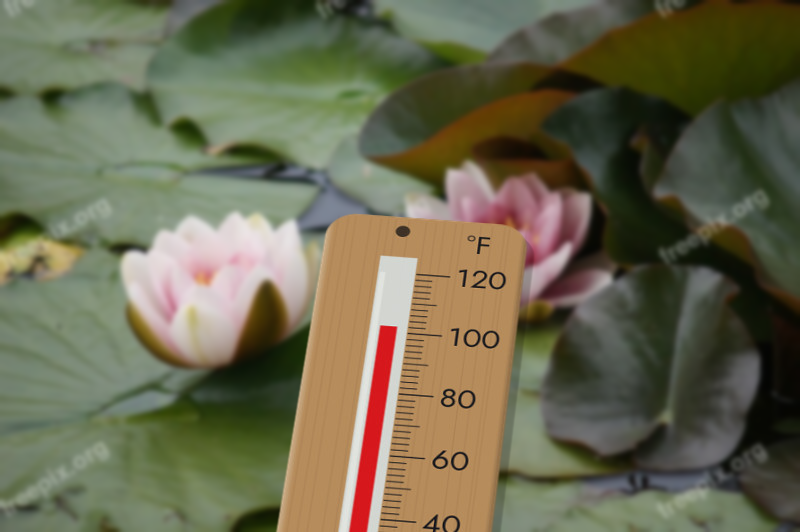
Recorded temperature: 102,°F
